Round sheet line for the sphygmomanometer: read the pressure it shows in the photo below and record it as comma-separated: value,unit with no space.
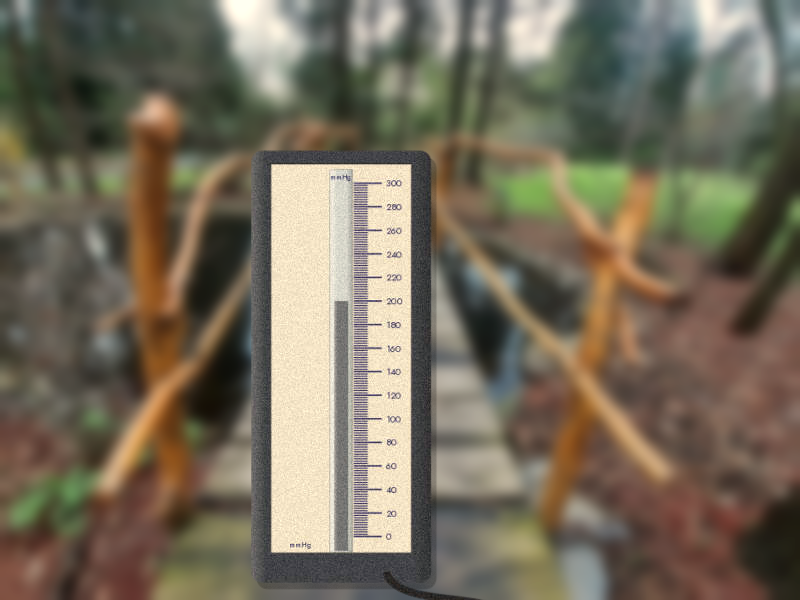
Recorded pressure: 200,mmHg
